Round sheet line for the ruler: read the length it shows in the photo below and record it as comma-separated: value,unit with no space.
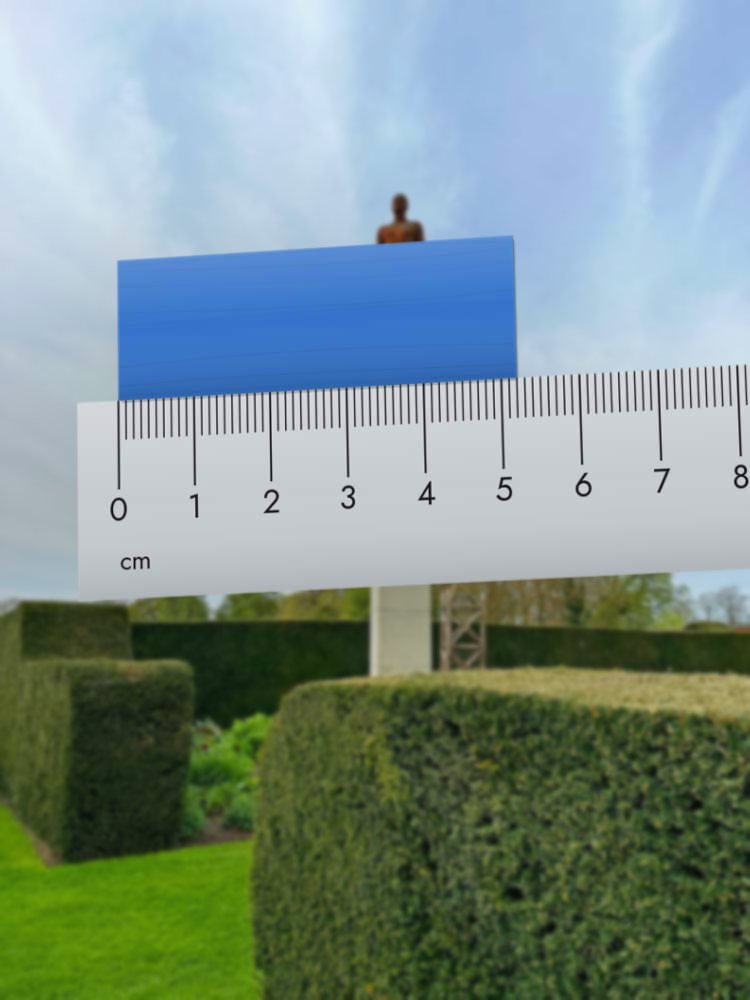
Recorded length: 5.2,cm
